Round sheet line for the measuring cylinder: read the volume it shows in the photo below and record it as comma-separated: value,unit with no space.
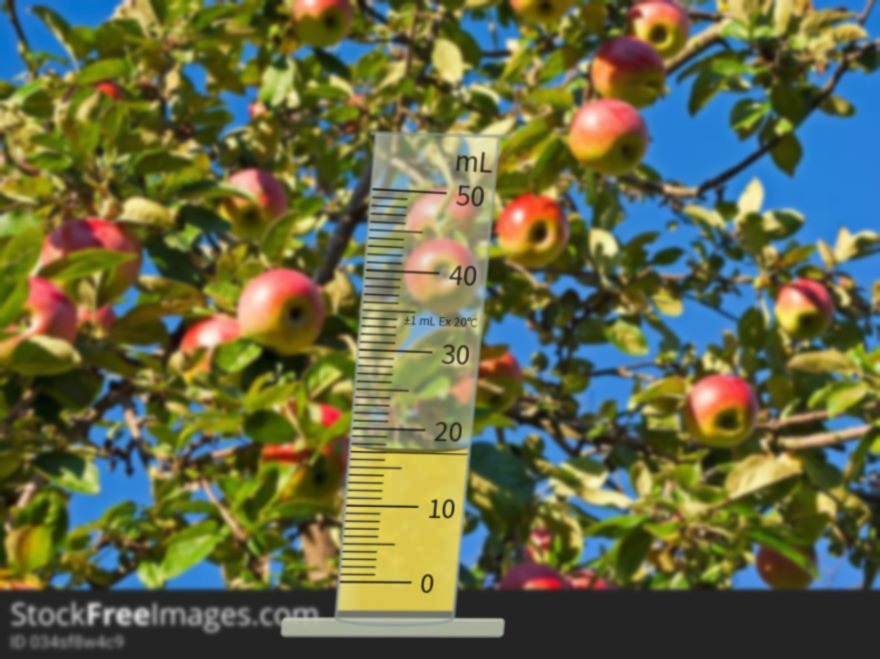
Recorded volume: 17,mL
